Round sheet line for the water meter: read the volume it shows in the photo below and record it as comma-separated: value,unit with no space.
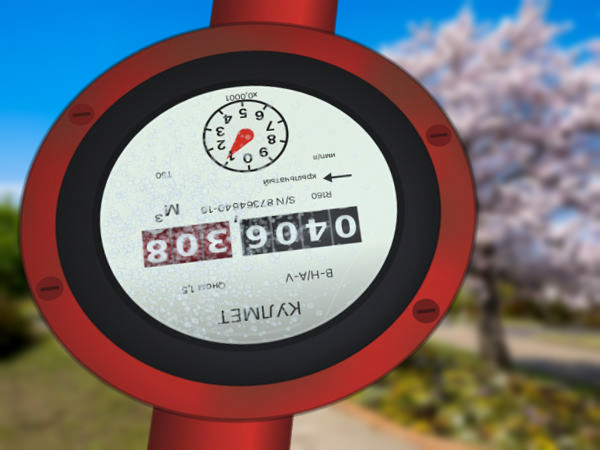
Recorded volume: 406.3081,m³
